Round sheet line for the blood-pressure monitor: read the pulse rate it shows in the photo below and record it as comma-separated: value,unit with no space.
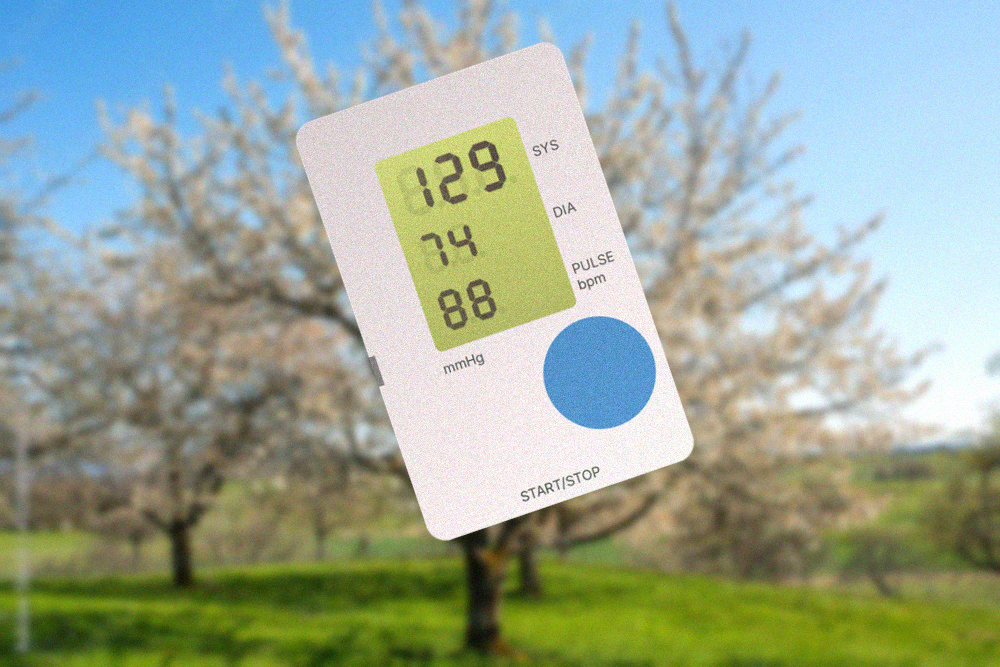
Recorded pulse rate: 88,bpm
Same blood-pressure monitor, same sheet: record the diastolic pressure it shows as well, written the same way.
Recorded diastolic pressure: 74,mmHg
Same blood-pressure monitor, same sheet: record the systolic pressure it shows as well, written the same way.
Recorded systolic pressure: 129,mmHg
